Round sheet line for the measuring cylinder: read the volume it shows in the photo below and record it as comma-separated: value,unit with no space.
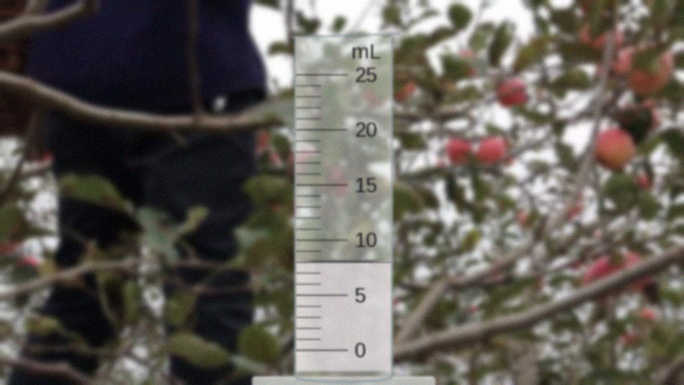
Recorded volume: 8,mL
